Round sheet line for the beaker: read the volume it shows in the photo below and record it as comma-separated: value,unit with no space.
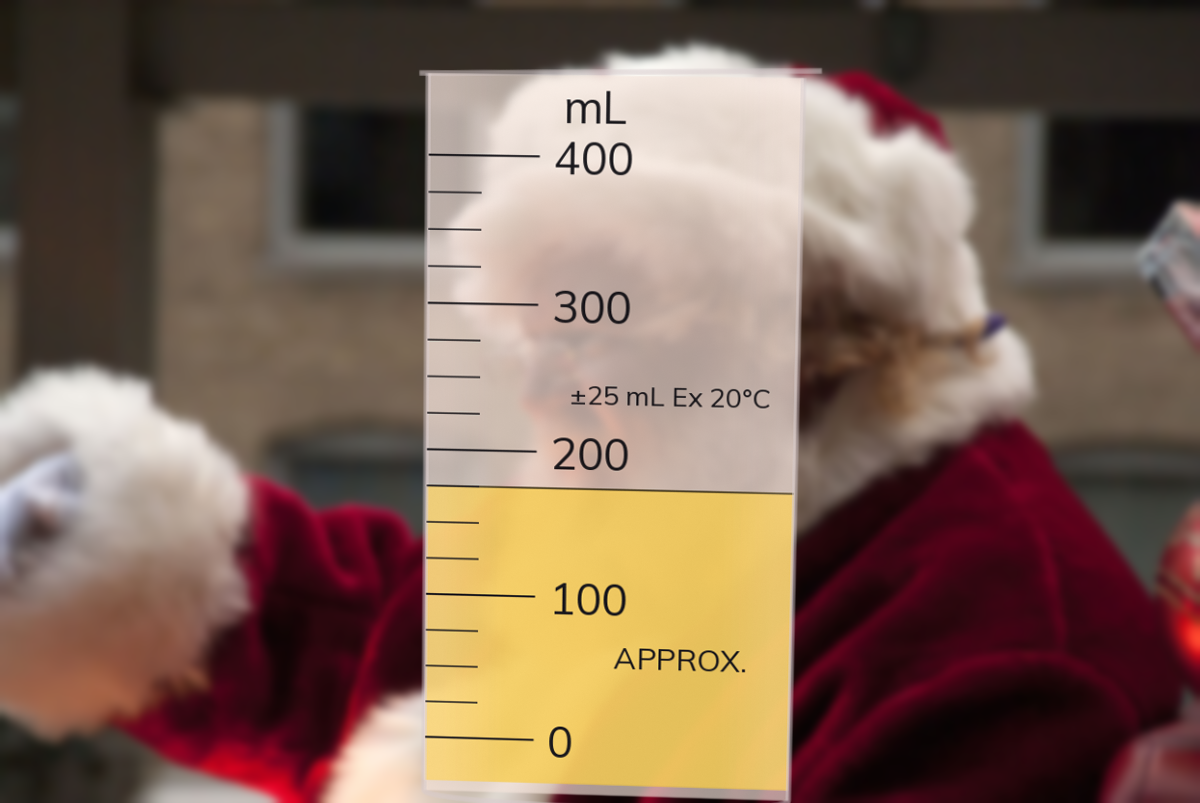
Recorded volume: 175,mL
